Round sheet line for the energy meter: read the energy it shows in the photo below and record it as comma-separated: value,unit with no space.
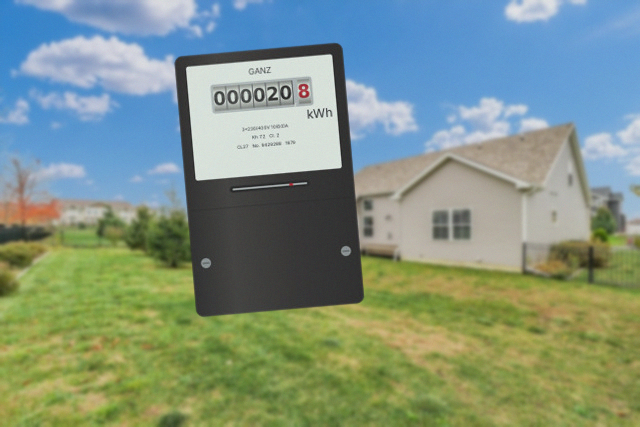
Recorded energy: 20.8,kWh
